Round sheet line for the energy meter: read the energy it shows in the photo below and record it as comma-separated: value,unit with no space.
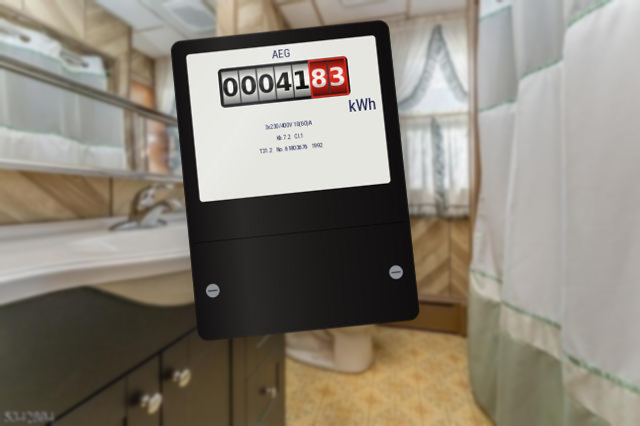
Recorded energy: 41.83,kWh
